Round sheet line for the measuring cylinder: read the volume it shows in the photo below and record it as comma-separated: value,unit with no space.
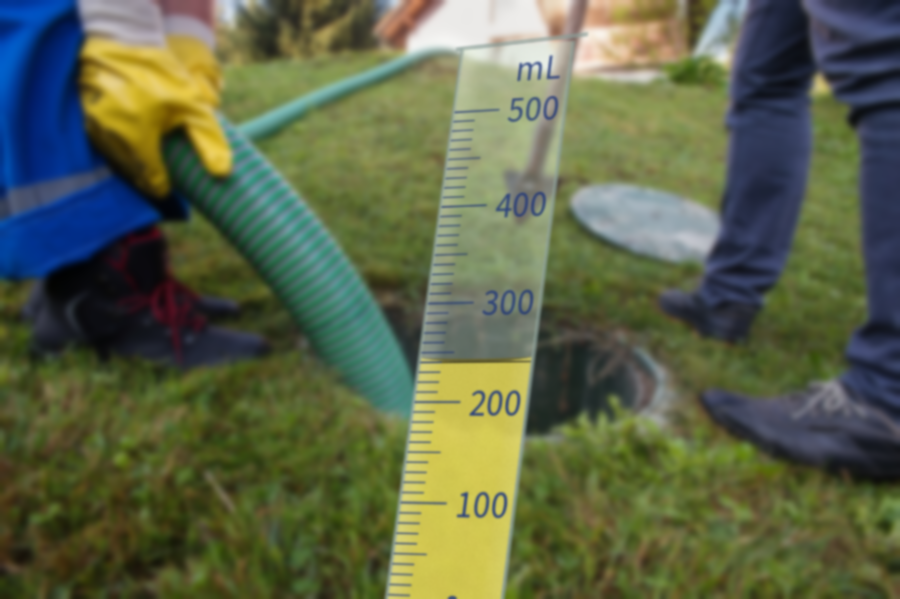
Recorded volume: 240,mL
